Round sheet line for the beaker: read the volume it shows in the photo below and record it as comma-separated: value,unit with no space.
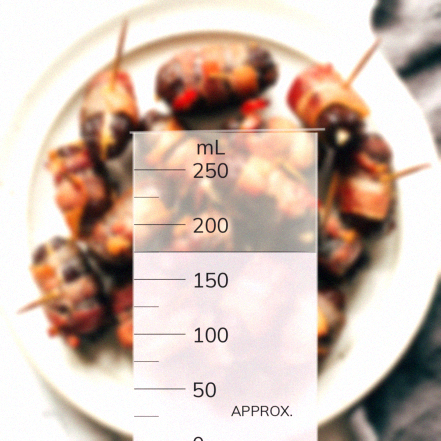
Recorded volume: 175,mL
